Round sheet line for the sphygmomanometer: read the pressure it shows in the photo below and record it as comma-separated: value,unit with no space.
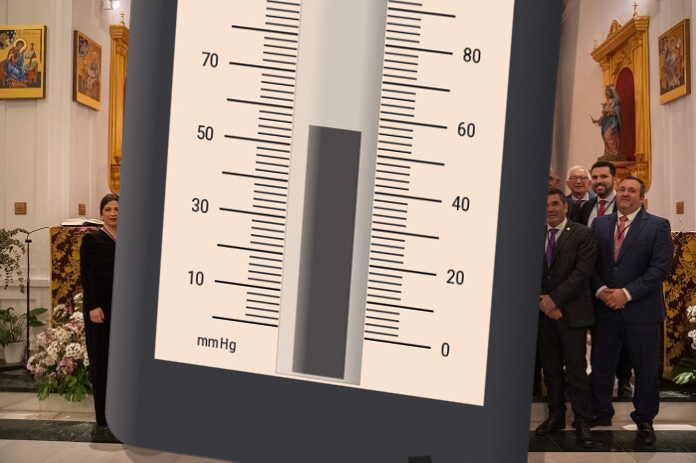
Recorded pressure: 56,mmHg
